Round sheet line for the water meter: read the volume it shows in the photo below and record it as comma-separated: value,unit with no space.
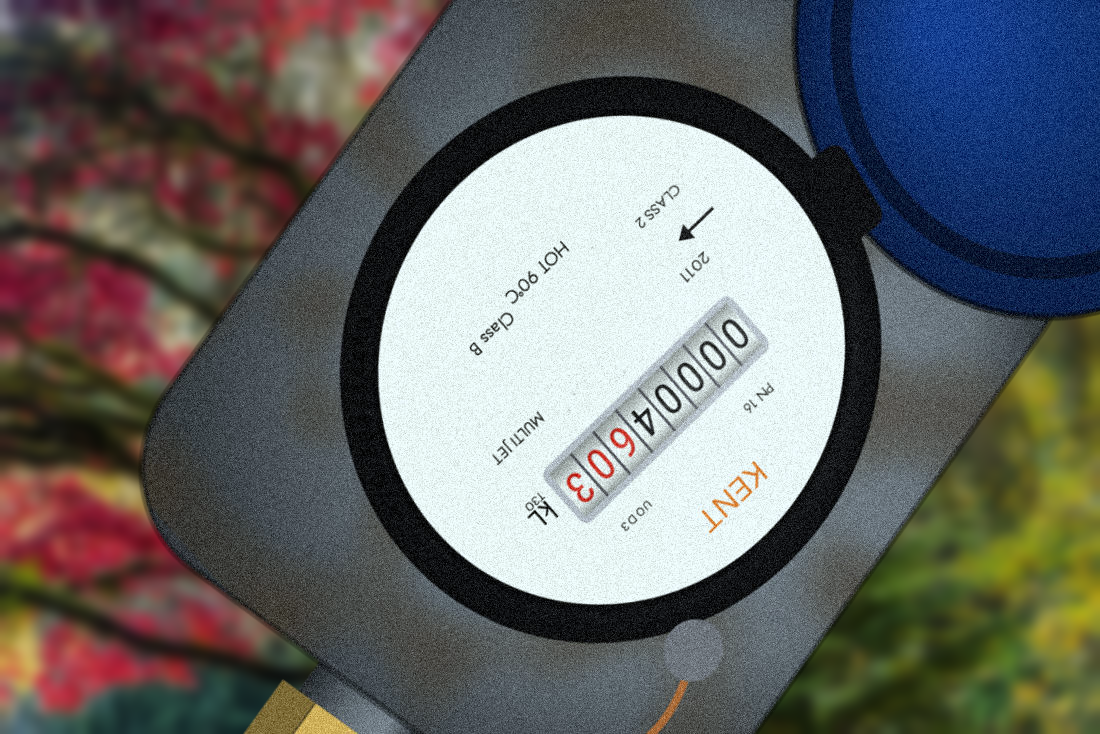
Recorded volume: 4.603,kL
